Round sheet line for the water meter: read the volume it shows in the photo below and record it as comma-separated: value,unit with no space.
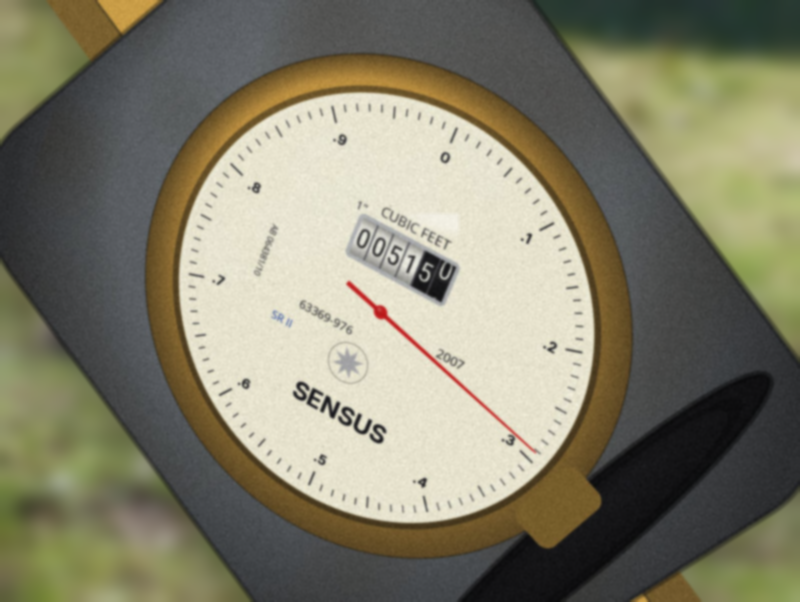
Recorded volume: 5150.29,ft³
